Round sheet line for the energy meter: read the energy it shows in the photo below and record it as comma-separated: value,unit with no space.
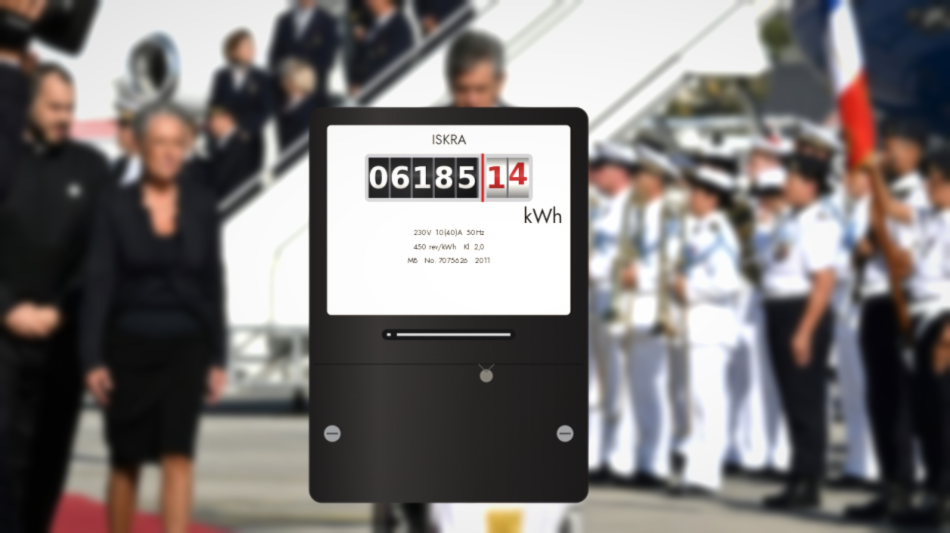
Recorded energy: 6185.14,kWh
